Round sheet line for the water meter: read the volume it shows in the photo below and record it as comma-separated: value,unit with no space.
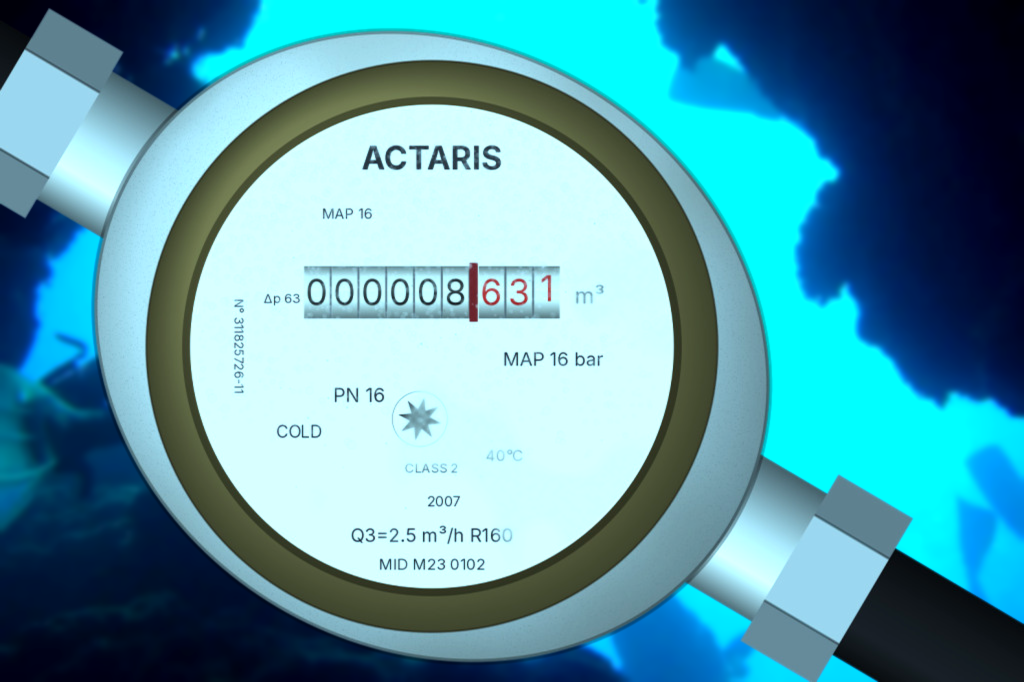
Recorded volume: 8.631,m³
